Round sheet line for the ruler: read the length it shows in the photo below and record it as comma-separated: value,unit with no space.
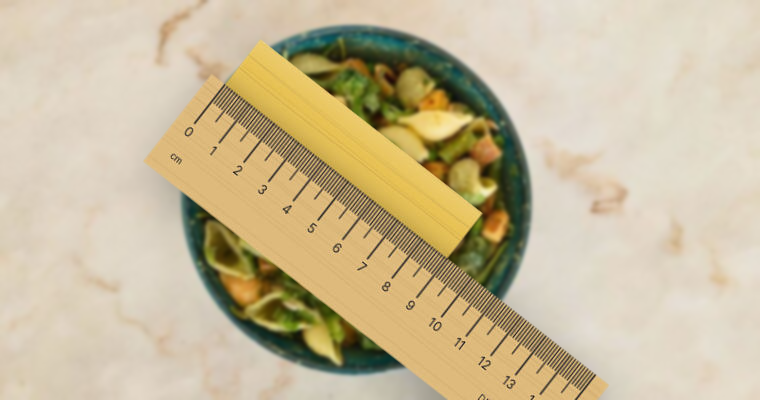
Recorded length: 9,cm
